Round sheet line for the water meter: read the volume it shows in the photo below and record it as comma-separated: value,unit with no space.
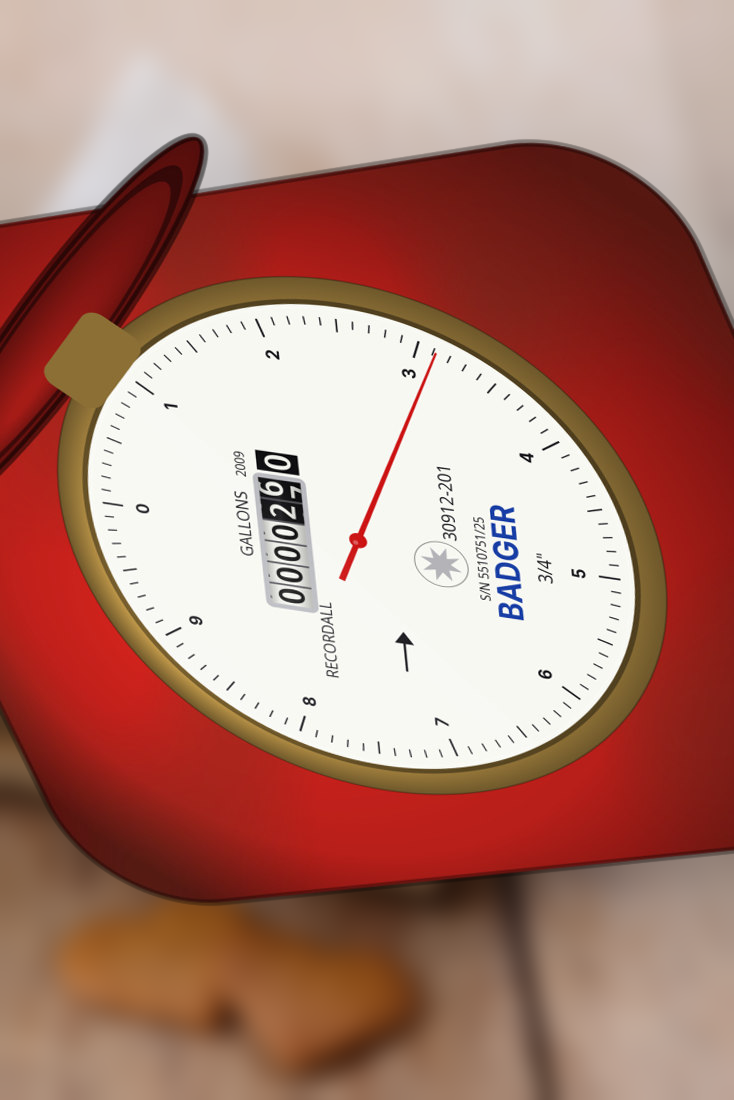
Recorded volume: 263.1,gal
